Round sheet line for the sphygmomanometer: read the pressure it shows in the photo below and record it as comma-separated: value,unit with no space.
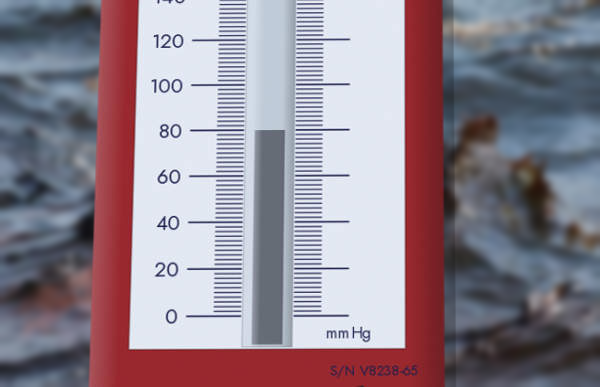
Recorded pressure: 80,mmHg
